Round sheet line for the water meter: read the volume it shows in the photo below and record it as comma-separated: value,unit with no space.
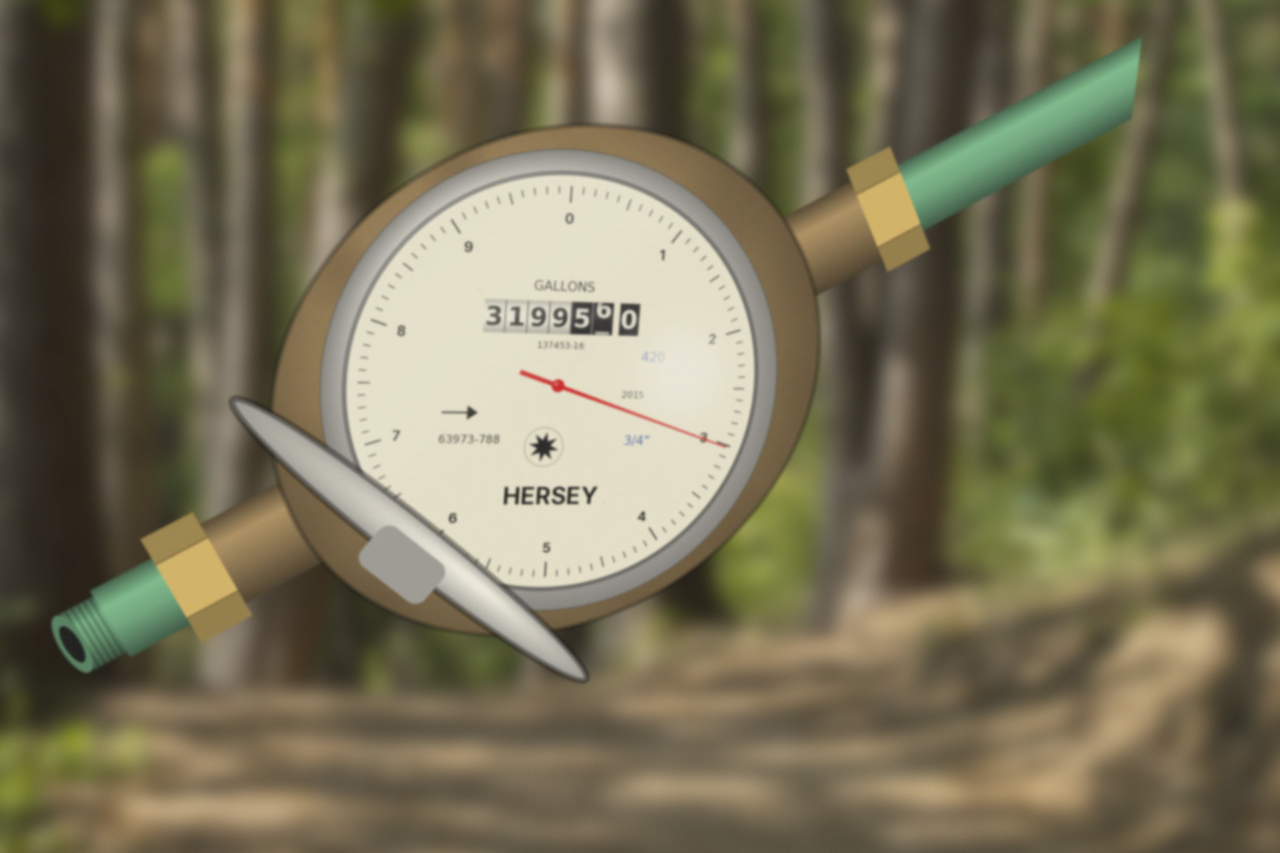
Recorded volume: 3199563.0,gal
